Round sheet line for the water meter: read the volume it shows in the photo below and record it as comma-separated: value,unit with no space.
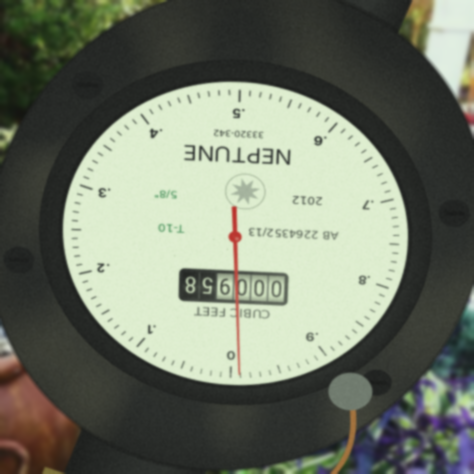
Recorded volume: 957.99,ft³
